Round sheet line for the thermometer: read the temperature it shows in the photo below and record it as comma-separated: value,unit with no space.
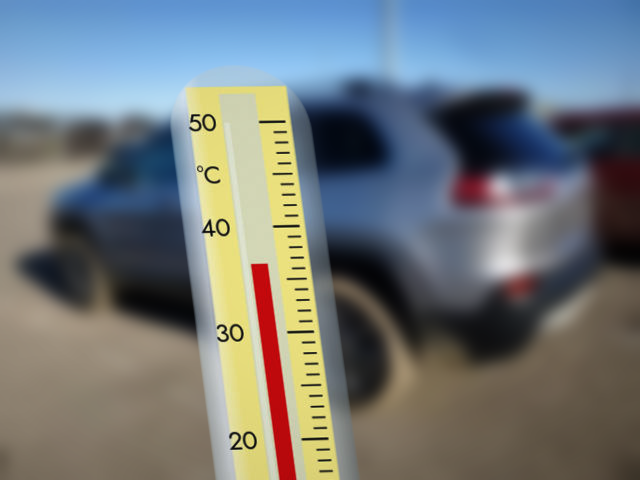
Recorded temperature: 36.5,°C
